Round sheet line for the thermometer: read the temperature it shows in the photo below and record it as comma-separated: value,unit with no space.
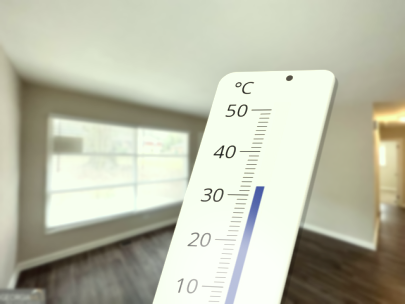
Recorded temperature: 32,°C
